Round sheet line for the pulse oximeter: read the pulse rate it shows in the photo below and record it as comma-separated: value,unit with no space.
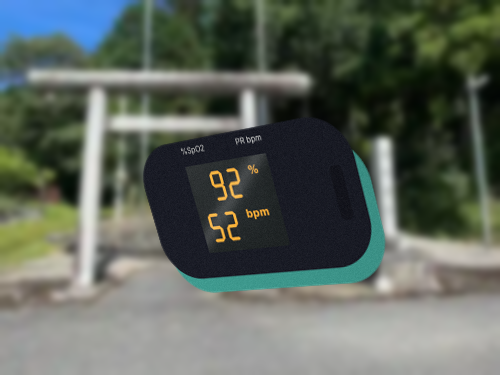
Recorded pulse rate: 52,bpm
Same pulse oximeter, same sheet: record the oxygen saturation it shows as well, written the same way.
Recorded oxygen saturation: 92,%
